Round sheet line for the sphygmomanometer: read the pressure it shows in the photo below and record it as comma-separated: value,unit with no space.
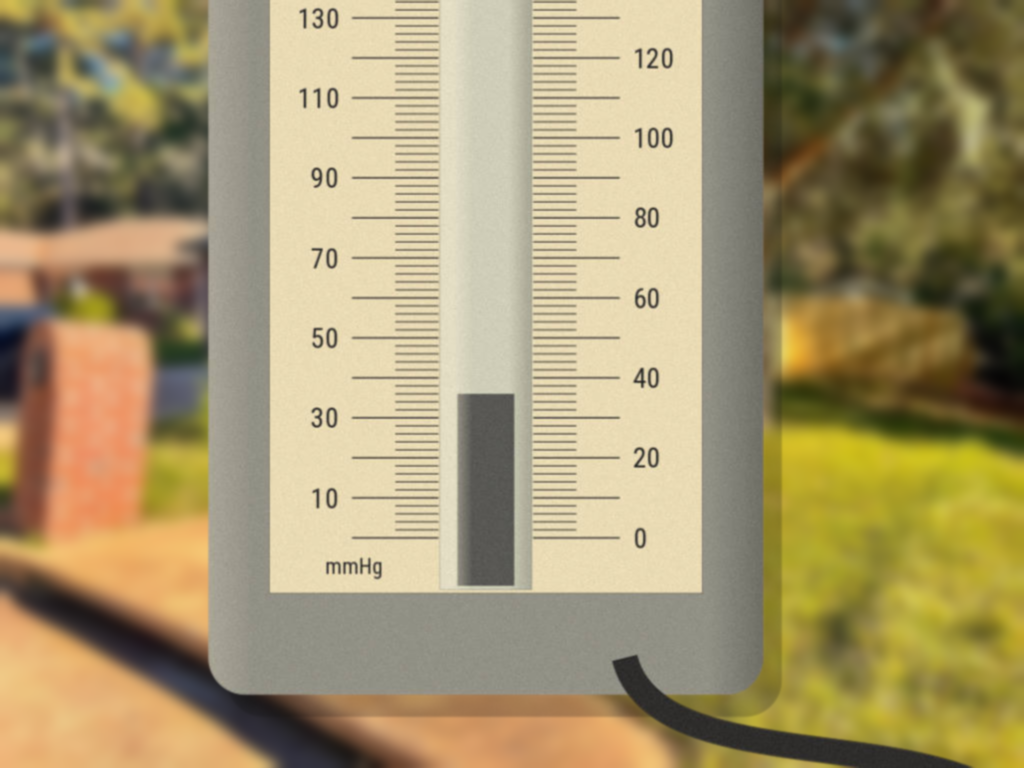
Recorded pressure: 36,mmHg
